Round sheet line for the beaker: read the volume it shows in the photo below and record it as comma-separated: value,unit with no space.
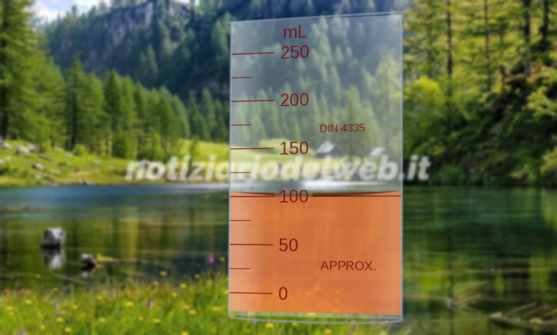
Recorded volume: 100,mL
